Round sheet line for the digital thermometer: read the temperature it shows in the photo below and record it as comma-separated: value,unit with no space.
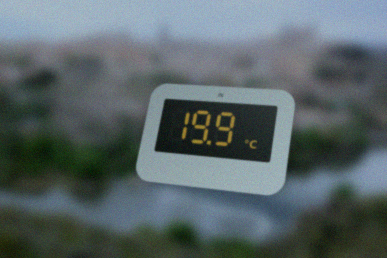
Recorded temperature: 19.9,°C
